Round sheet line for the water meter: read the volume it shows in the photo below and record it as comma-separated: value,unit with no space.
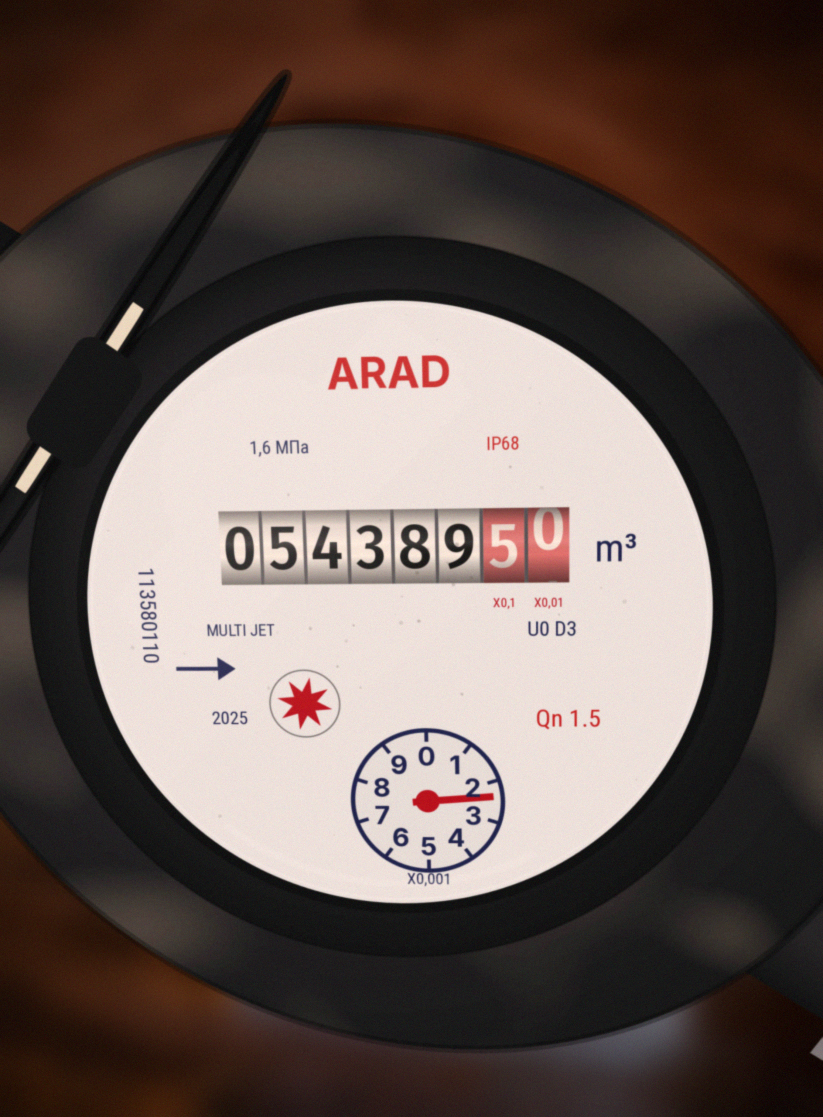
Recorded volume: 54389.502,m³
